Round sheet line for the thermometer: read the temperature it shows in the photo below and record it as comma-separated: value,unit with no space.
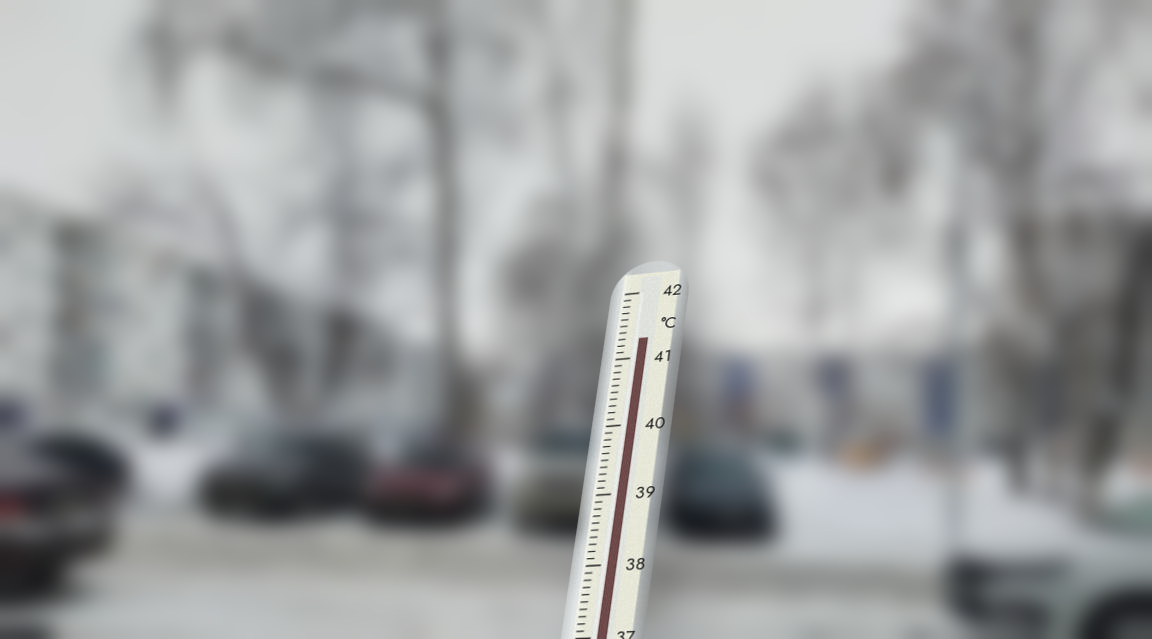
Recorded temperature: 41.3,°C
